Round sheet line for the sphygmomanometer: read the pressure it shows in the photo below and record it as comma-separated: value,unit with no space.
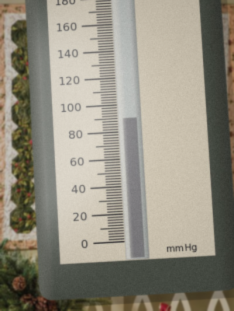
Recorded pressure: 90,mmHg
